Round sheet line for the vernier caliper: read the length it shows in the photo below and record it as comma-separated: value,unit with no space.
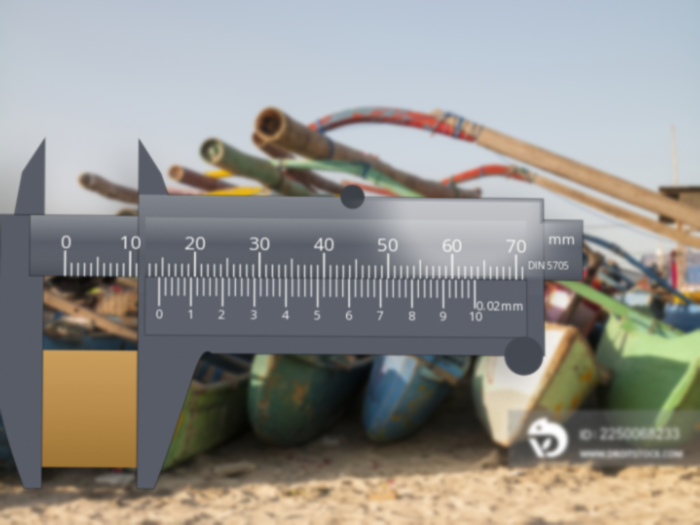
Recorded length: 14.5,mm
